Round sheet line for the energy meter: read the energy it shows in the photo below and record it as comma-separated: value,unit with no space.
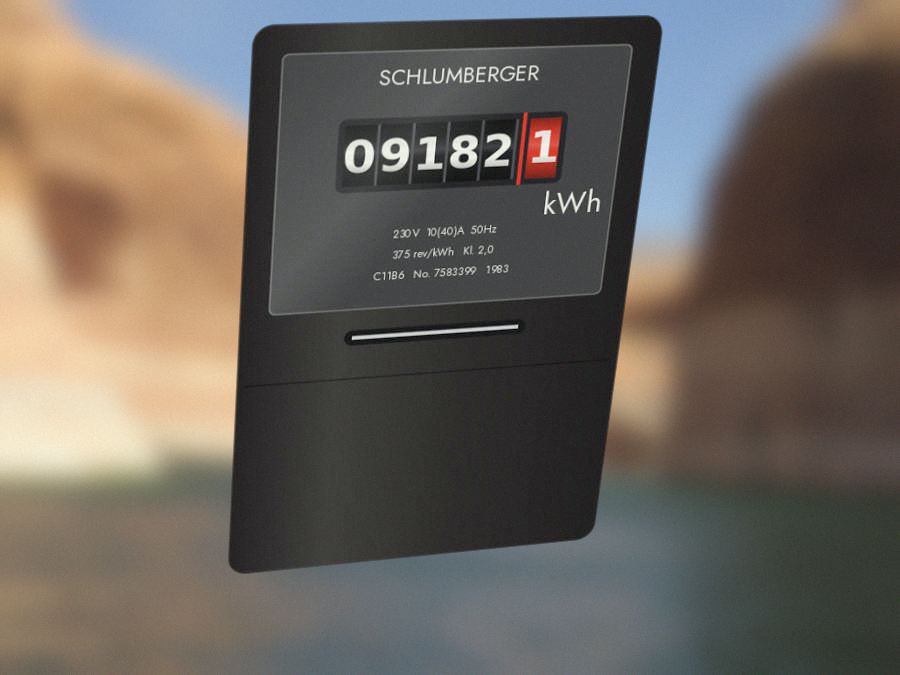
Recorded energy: 9182.1,kWh
